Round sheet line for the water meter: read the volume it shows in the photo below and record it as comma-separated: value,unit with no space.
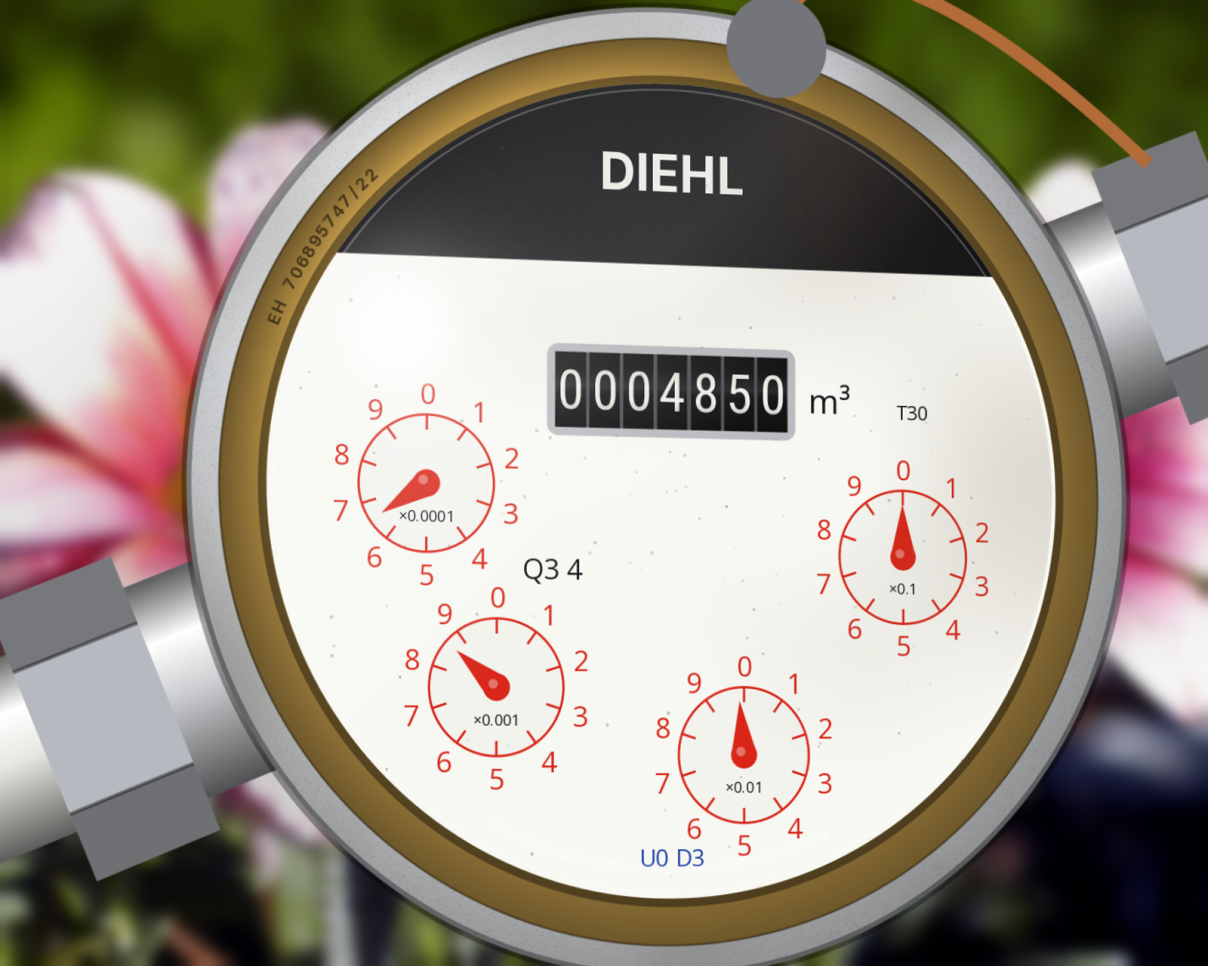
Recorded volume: 4849.9986,m³
